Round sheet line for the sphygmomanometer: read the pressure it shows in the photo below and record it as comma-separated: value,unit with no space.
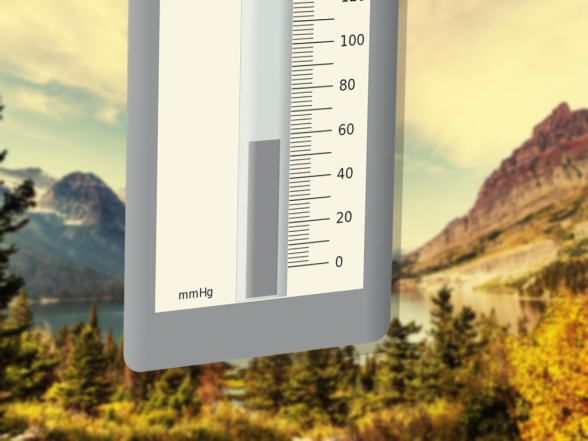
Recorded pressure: 58,mmHg
